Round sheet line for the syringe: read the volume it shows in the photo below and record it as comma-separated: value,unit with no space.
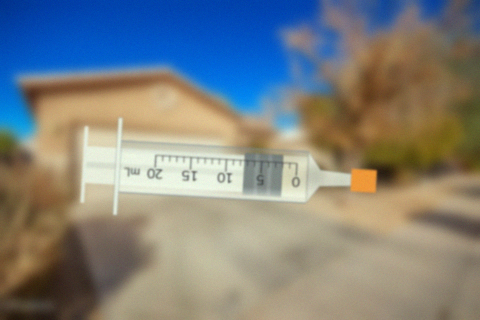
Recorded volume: 2,mL
